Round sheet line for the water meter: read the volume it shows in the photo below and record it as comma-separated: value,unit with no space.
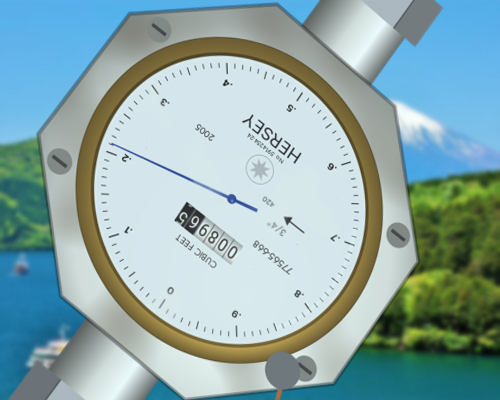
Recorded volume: 8965.21,ft³
